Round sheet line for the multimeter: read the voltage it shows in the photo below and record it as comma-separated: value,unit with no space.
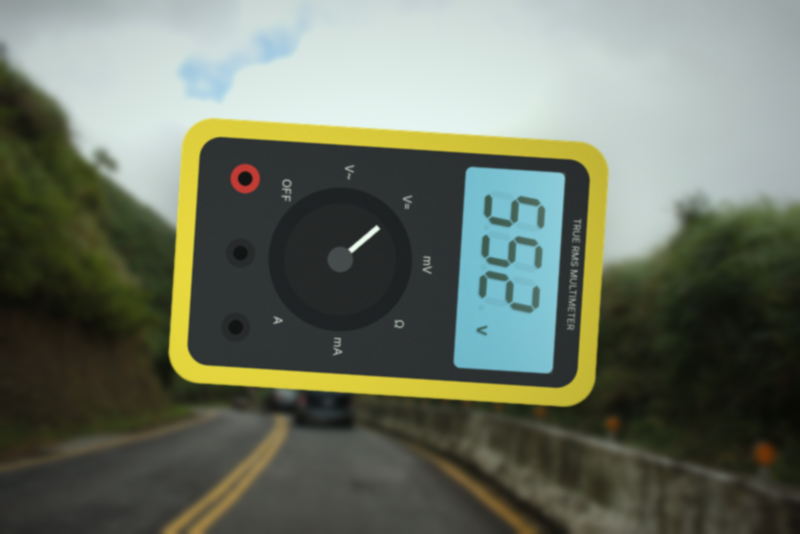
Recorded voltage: 552,V
